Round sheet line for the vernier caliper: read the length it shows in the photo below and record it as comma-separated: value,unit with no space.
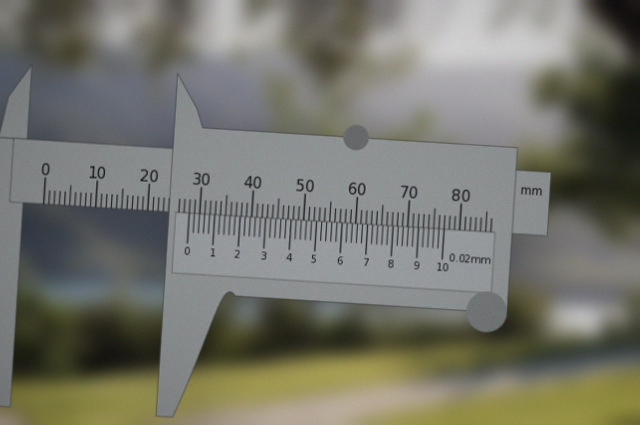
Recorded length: 28.0,mm
